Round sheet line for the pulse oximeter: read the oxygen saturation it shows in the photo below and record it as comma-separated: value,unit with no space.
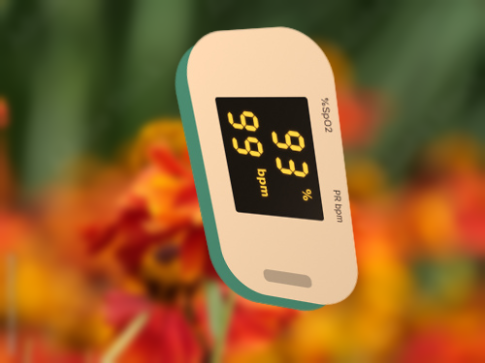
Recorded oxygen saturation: 93,%
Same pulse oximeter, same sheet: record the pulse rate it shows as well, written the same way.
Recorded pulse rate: 99,bpm
